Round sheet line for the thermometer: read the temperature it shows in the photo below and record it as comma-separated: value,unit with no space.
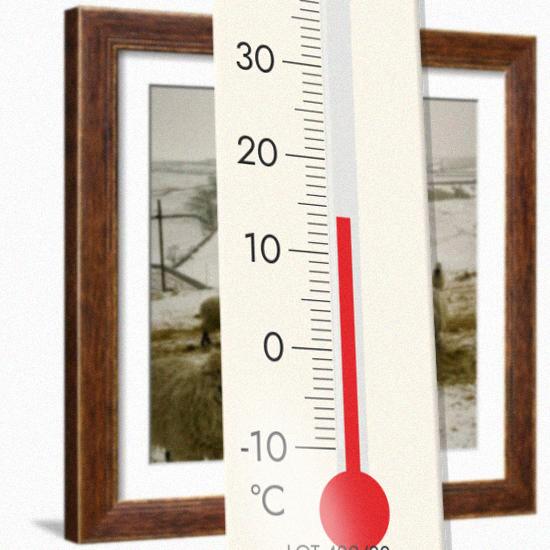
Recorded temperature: 14,°C
